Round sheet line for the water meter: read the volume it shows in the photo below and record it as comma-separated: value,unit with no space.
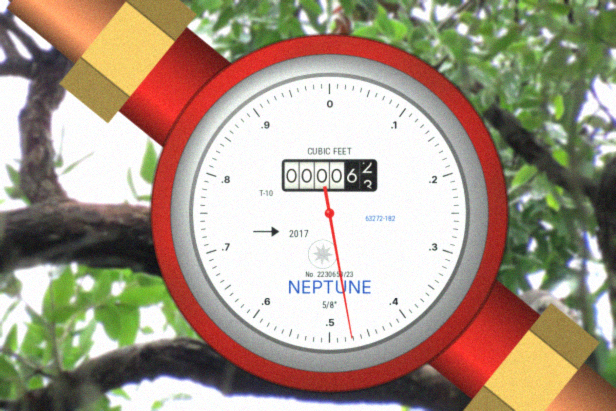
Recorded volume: 62.47,ft³
